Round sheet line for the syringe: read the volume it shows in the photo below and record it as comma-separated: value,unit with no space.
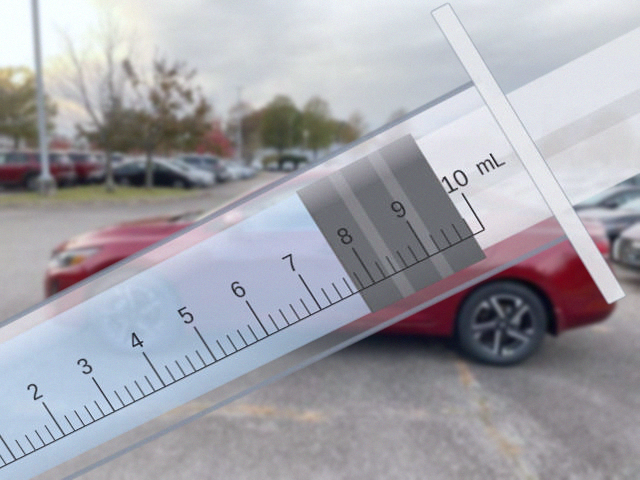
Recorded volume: 7.7,mL
